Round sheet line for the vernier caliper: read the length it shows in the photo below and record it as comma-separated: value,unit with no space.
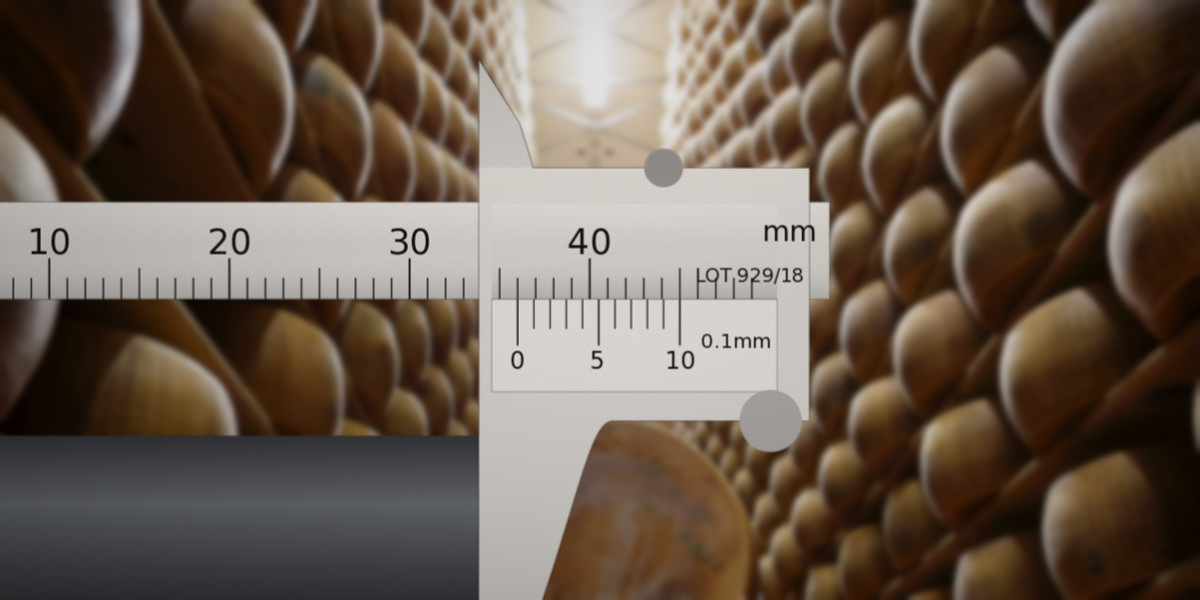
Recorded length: 36.0,mm
